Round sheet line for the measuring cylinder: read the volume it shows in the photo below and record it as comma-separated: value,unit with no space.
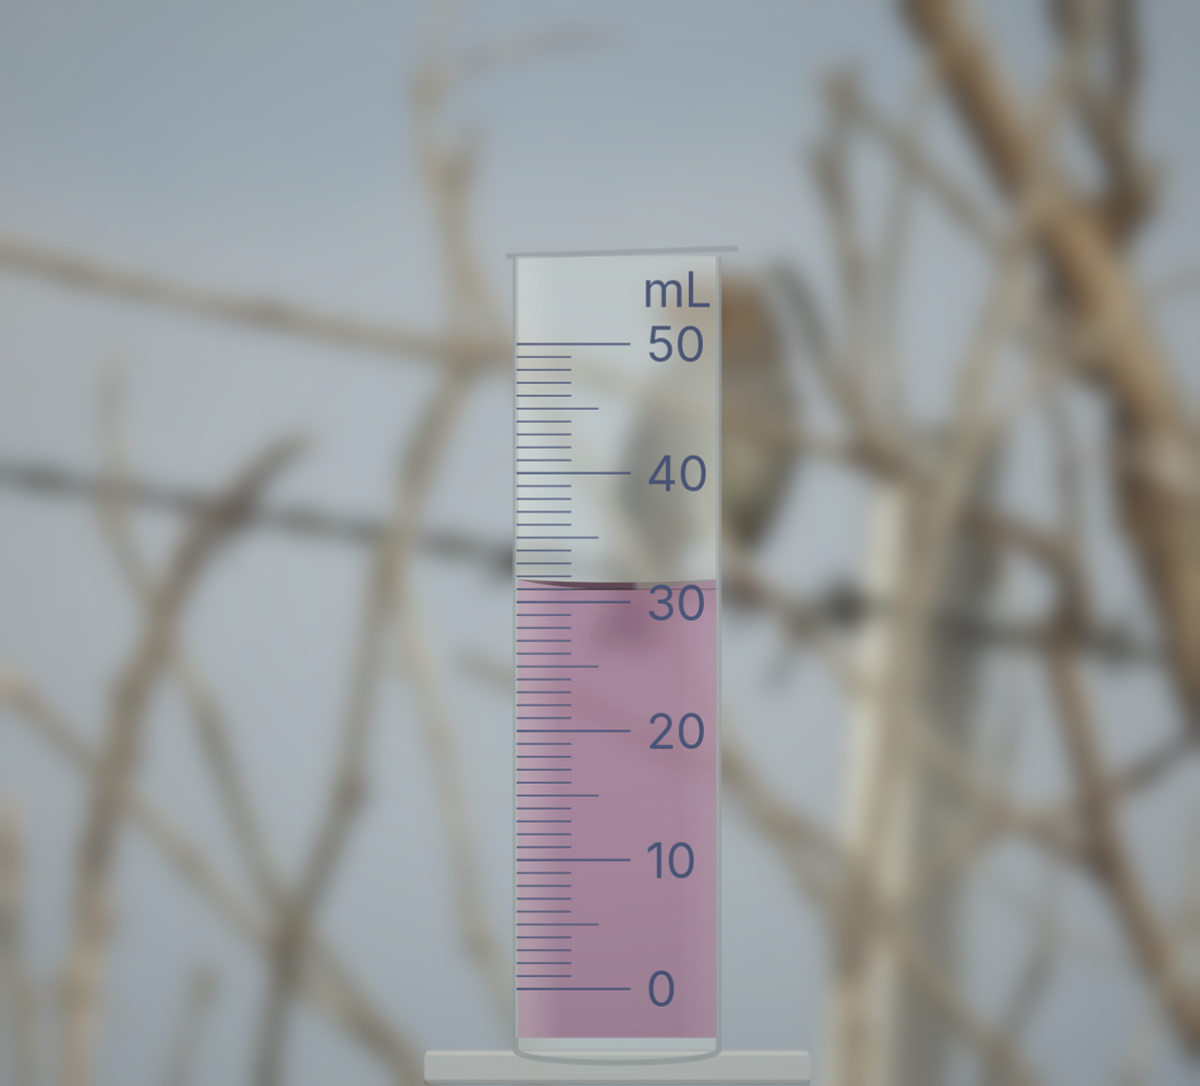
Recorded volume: 31,mL
